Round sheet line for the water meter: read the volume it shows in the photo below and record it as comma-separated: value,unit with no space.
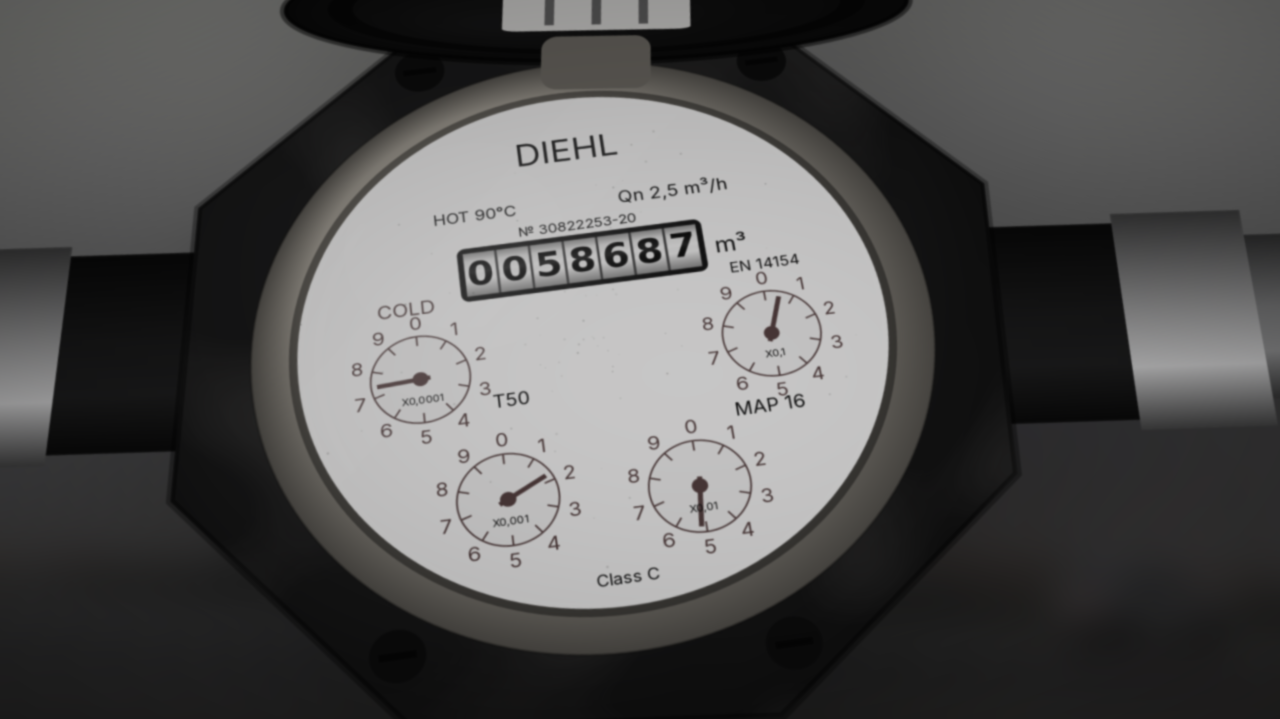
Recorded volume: 58687.0517,m³
